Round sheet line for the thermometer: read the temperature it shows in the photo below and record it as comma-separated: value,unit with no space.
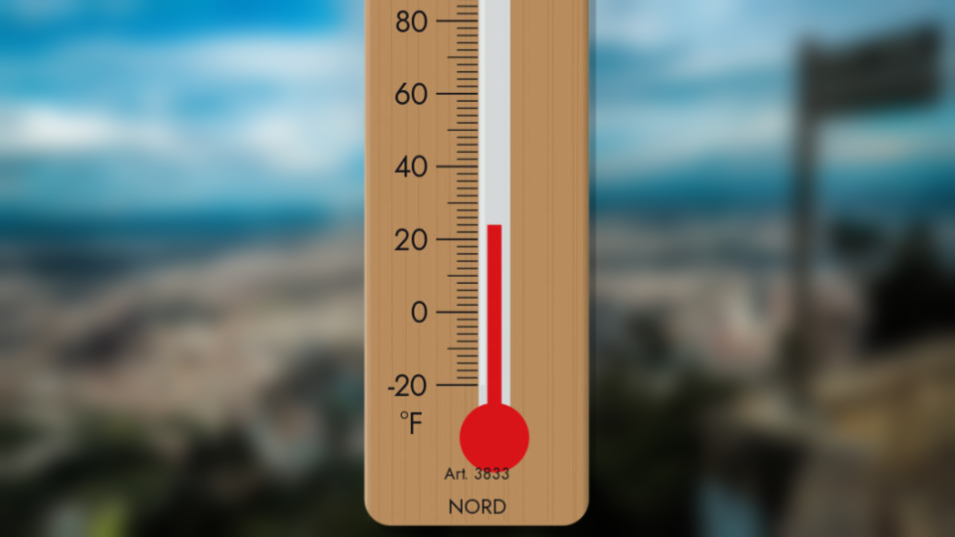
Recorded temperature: 24,°F
